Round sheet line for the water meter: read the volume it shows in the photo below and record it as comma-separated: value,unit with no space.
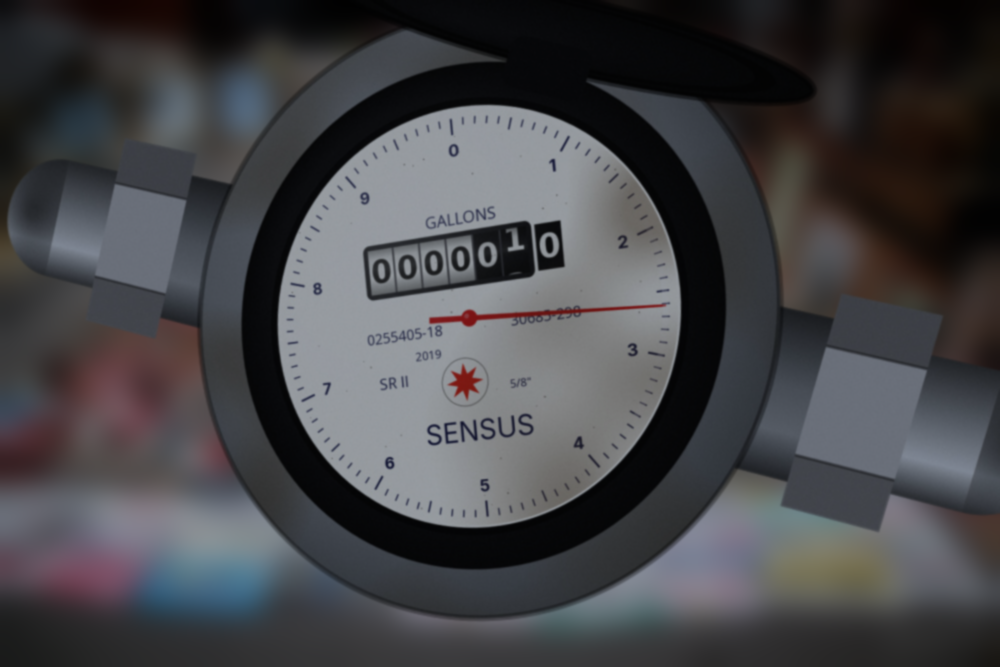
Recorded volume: 12.6,gal
